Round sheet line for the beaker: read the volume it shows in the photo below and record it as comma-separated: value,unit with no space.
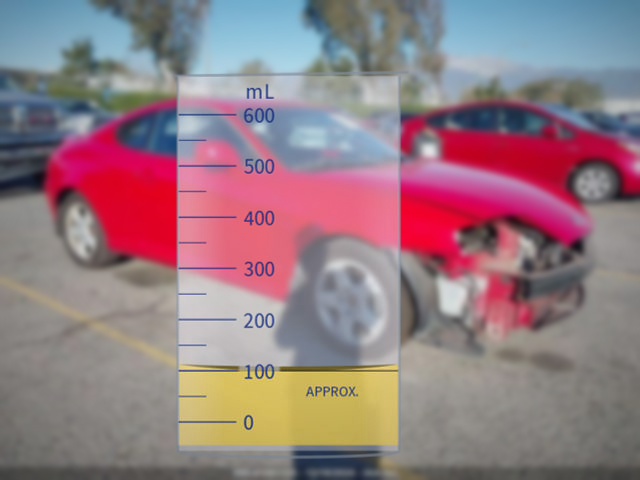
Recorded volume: 100,mL
